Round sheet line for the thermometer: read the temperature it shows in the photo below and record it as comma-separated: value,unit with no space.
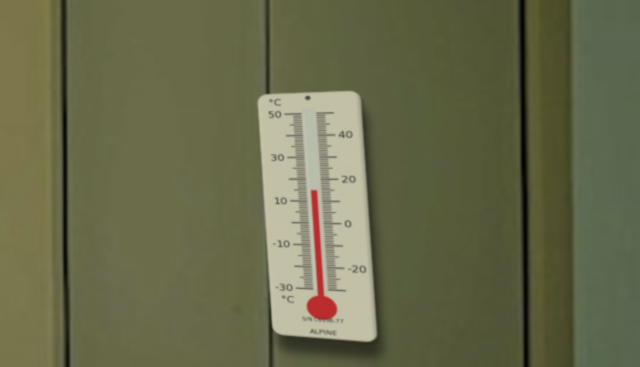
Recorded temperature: 15,°C
